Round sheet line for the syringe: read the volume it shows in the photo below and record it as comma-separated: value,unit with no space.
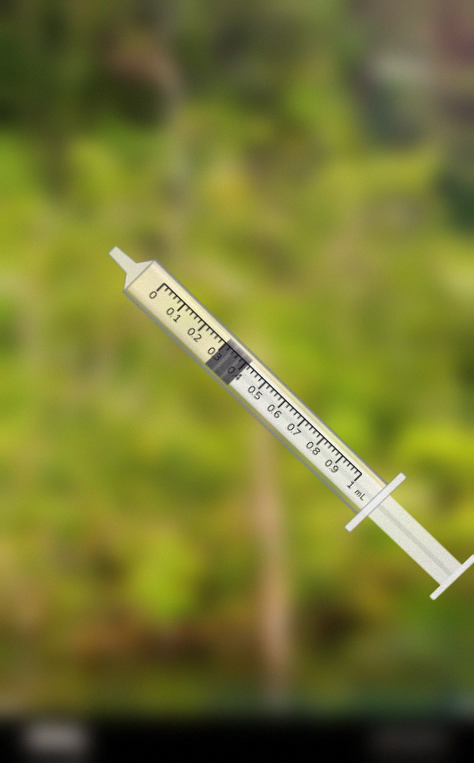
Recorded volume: 0.3,mL
